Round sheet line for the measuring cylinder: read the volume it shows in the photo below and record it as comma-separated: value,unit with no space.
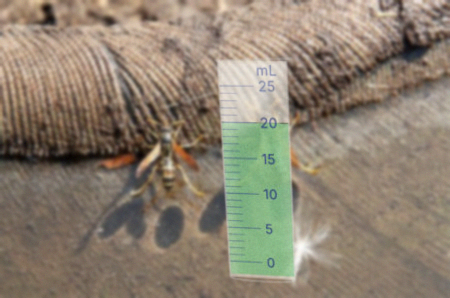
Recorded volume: 20,mL
